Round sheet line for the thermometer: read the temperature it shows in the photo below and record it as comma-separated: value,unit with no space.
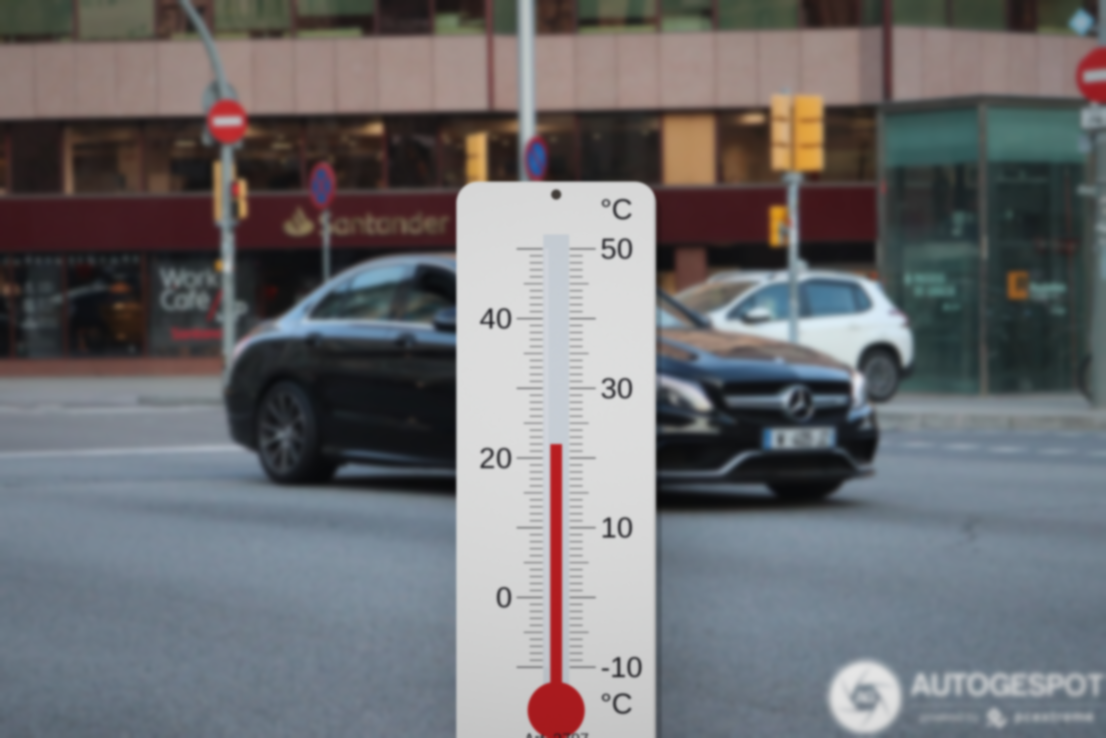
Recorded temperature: 22,°C
